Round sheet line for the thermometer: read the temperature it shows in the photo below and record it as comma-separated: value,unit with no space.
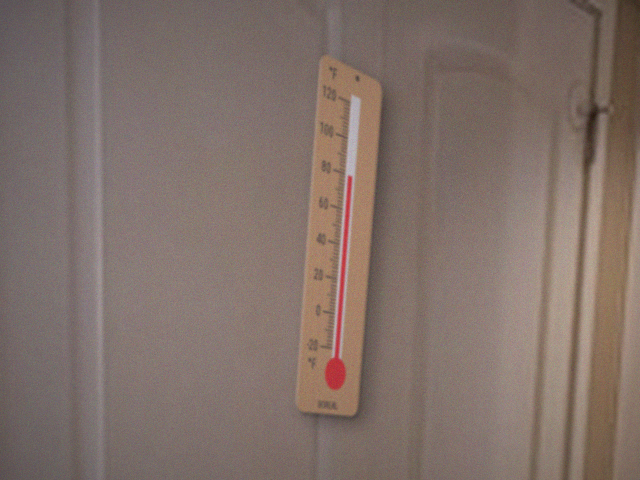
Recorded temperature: 80,°F
